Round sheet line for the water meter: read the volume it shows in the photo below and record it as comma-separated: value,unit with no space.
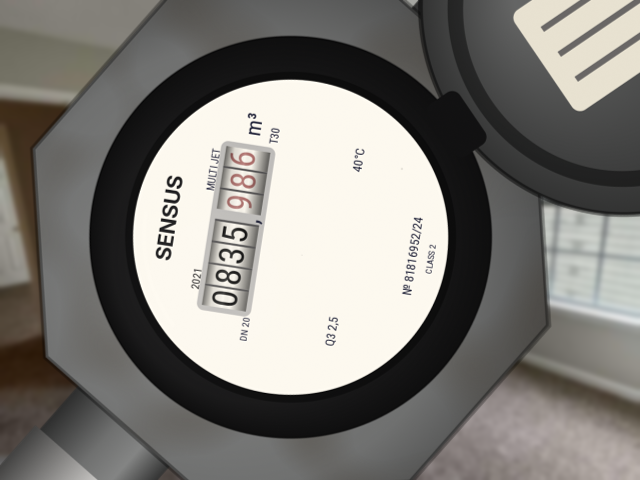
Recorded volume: 835.986,m³
